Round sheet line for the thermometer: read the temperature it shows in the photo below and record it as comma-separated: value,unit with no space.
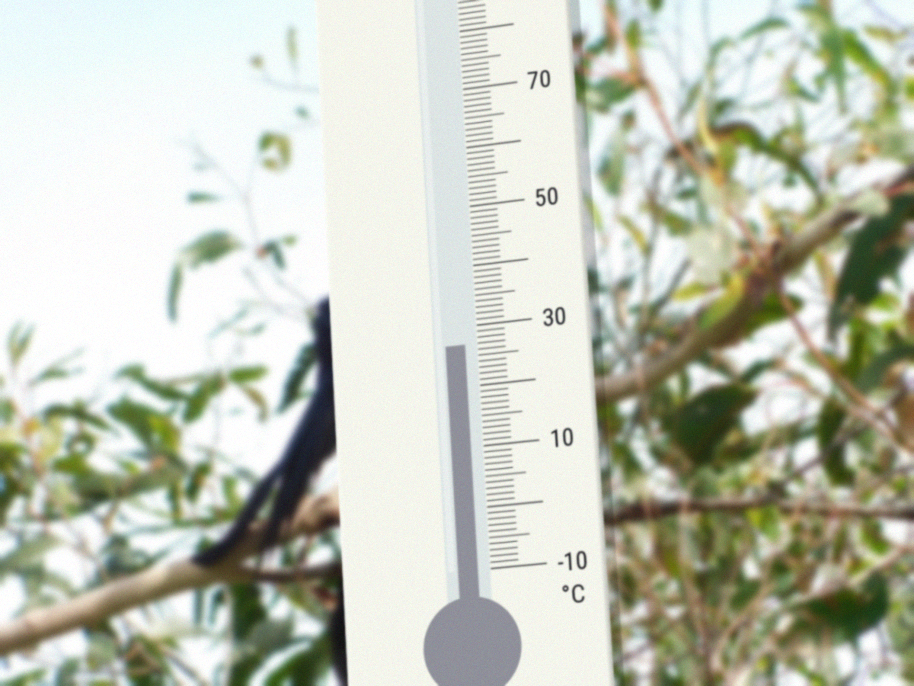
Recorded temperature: 27,°C
